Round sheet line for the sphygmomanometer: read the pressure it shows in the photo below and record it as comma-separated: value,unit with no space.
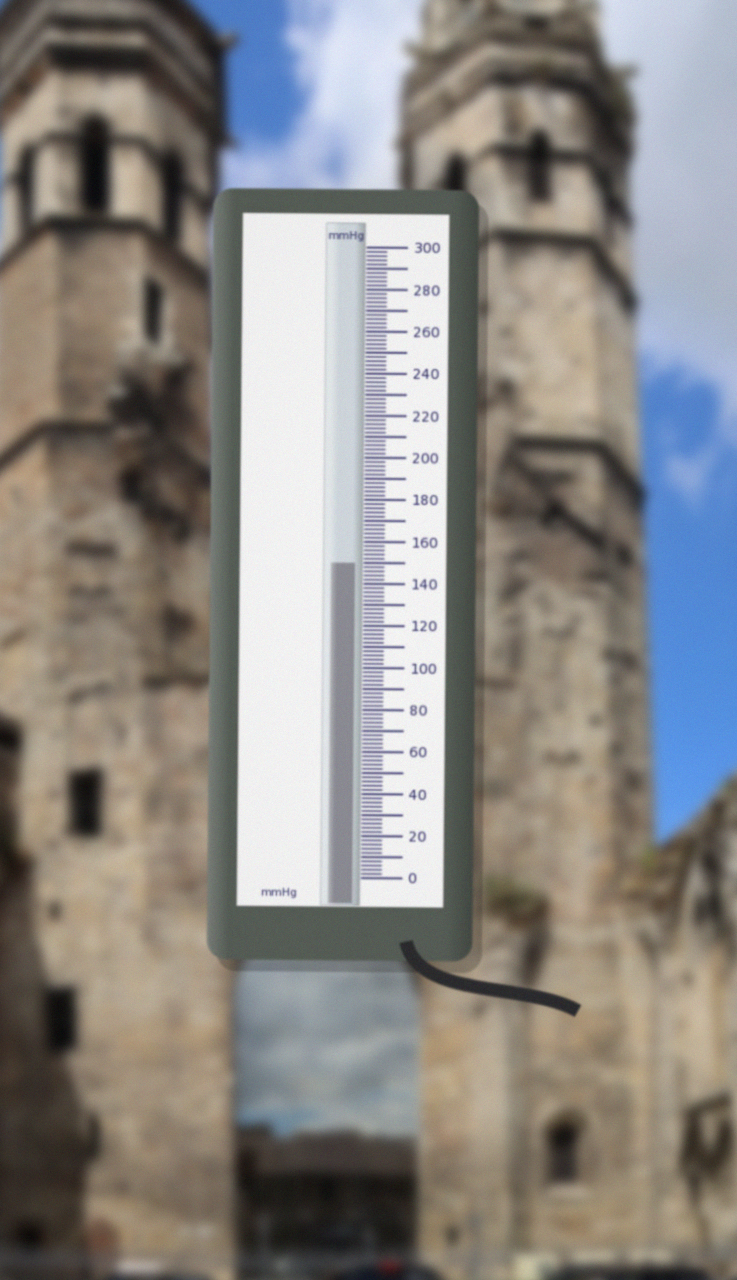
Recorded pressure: 150,mmHg
